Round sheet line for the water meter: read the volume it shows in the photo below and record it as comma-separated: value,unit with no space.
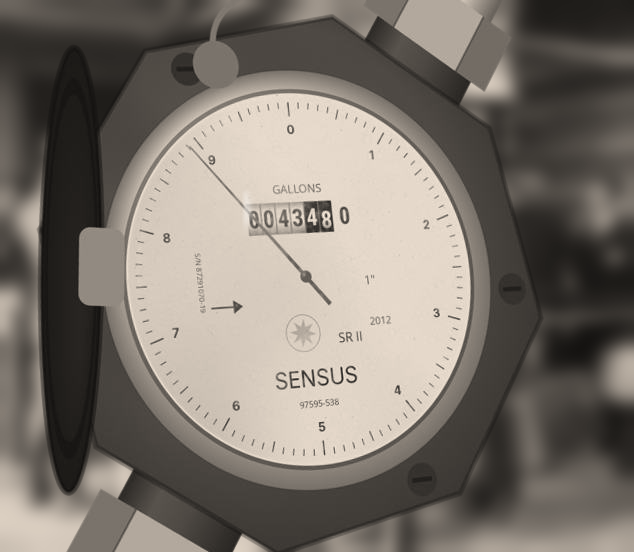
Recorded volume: 43478.9,gal
